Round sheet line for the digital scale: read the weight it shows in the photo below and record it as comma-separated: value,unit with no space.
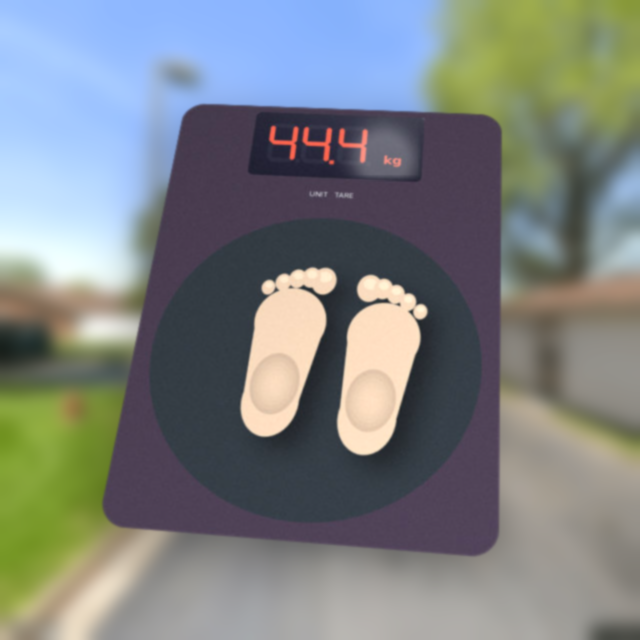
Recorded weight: 44.4,kg
